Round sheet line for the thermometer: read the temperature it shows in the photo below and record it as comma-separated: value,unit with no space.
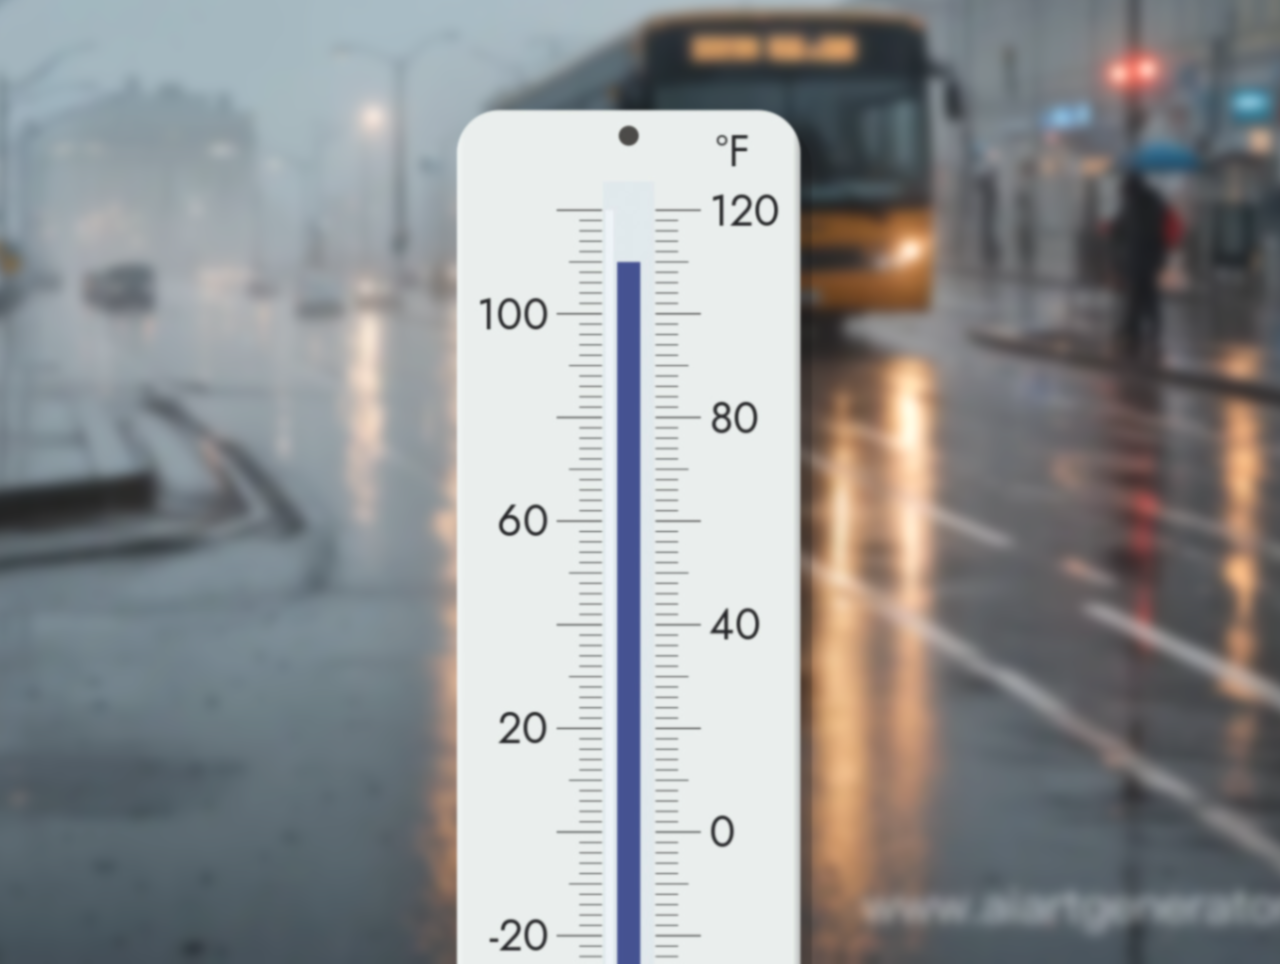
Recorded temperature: 110,°F
